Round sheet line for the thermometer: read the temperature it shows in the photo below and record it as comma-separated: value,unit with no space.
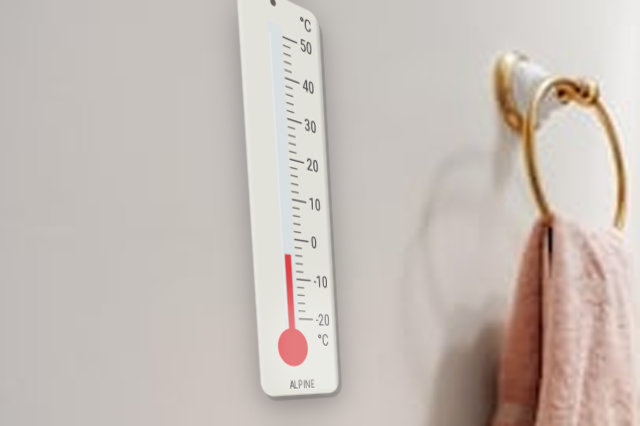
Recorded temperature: -4,°C
